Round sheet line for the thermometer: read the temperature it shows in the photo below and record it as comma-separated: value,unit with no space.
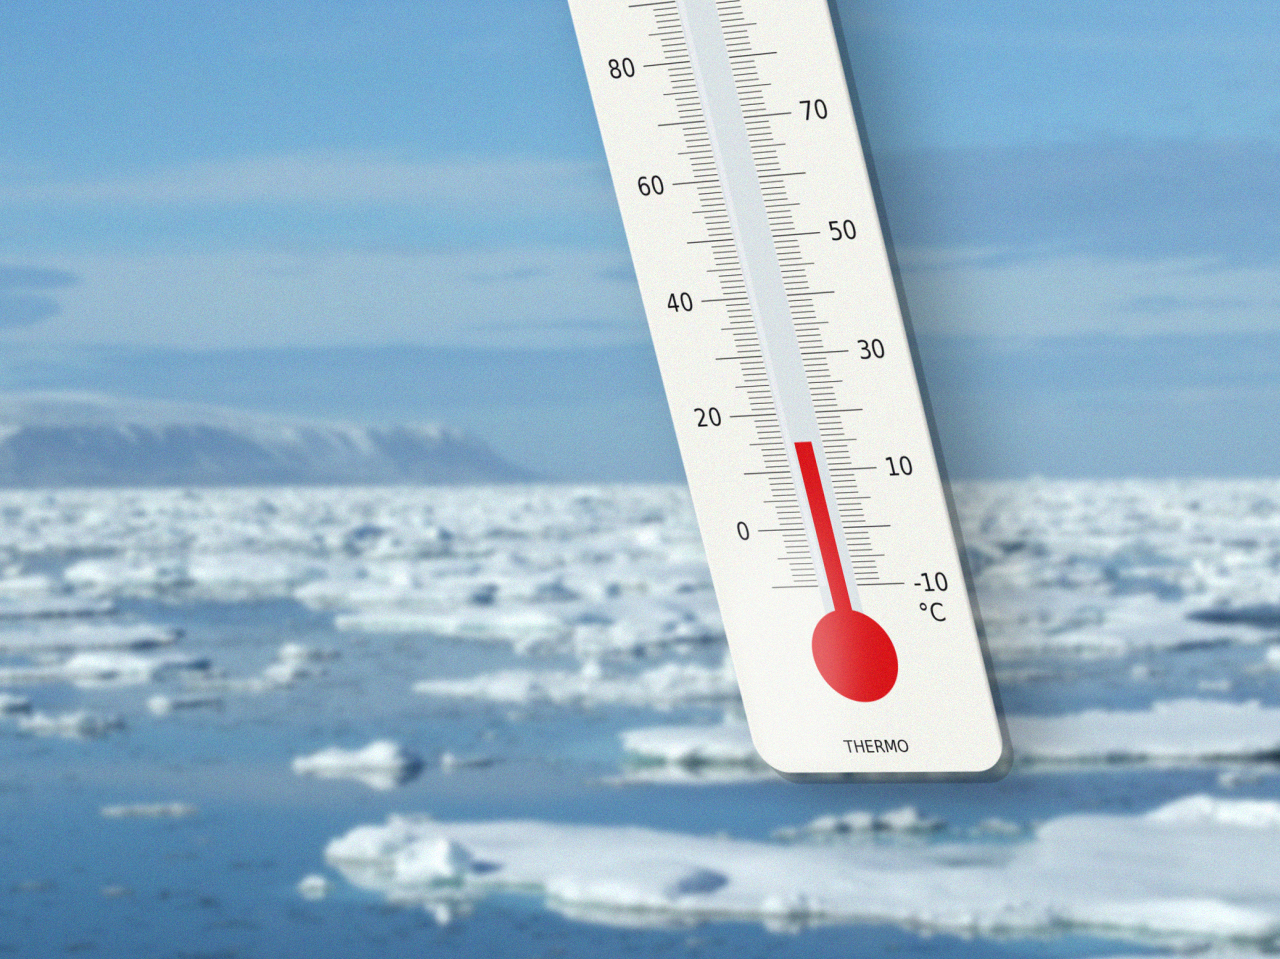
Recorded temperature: 15,°C
